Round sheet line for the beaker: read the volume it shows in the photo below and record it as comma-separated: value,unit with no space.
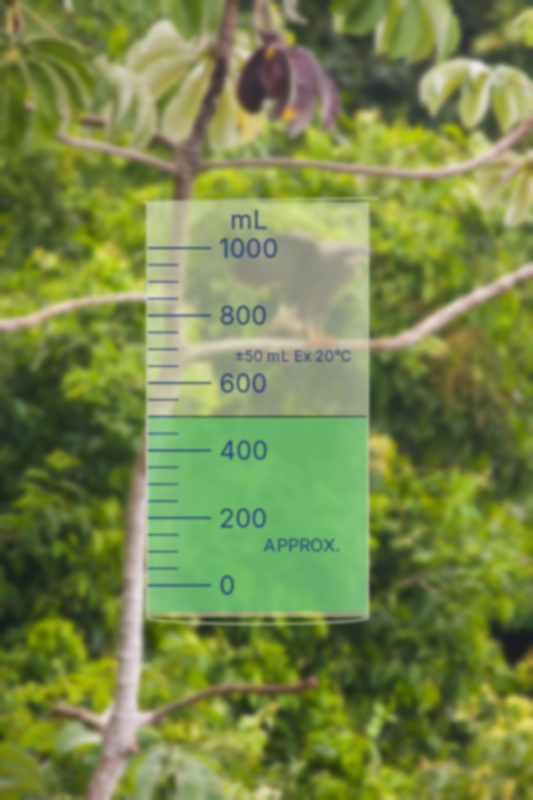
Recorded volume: 500,mL
